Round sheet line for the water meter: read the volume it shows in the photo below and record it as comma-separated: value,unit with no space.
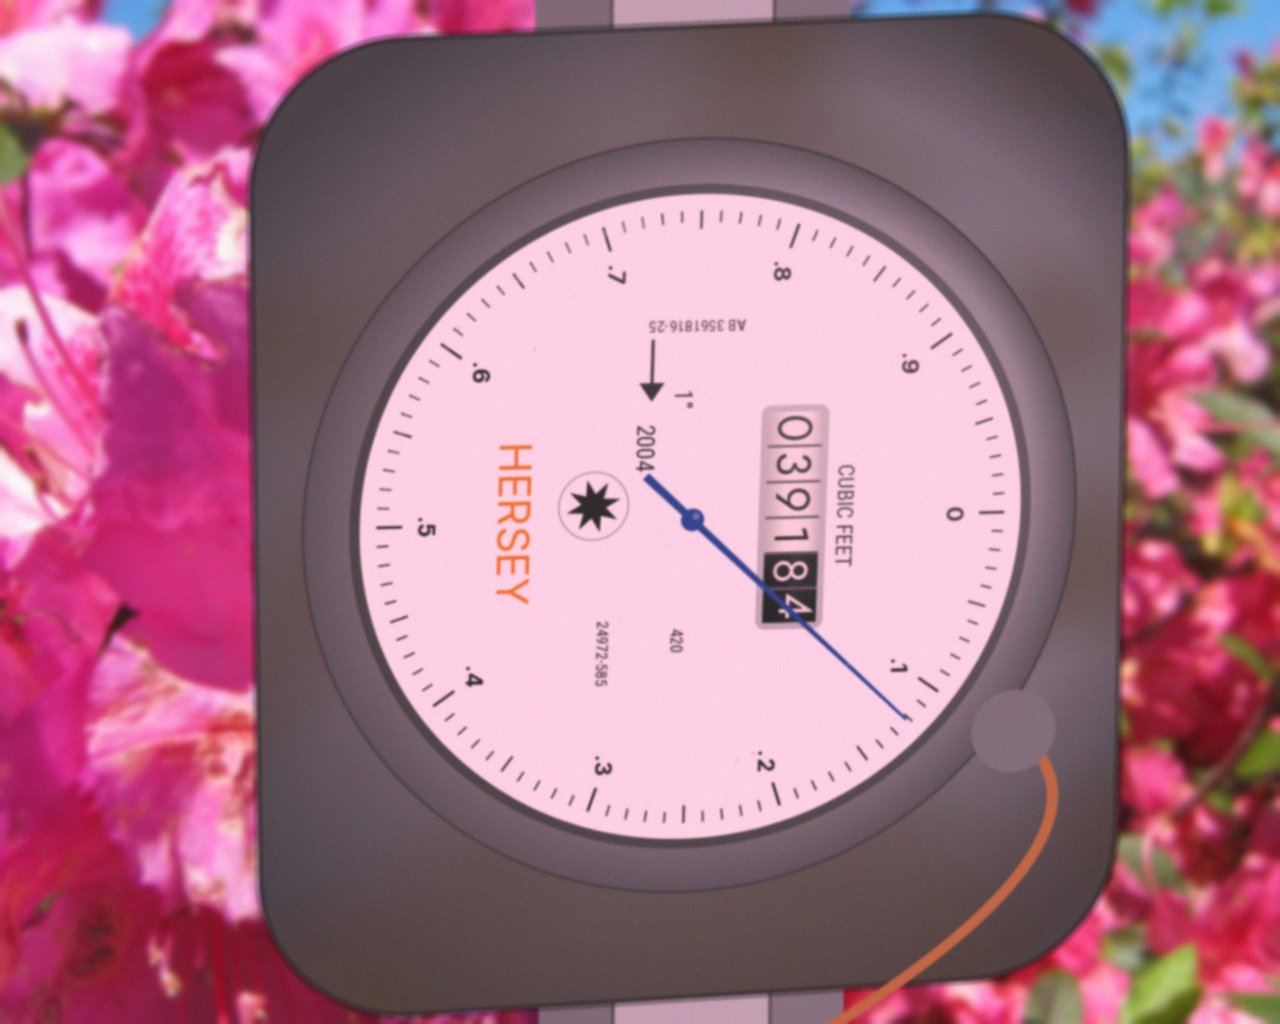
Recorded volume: 39184.12,ft³
